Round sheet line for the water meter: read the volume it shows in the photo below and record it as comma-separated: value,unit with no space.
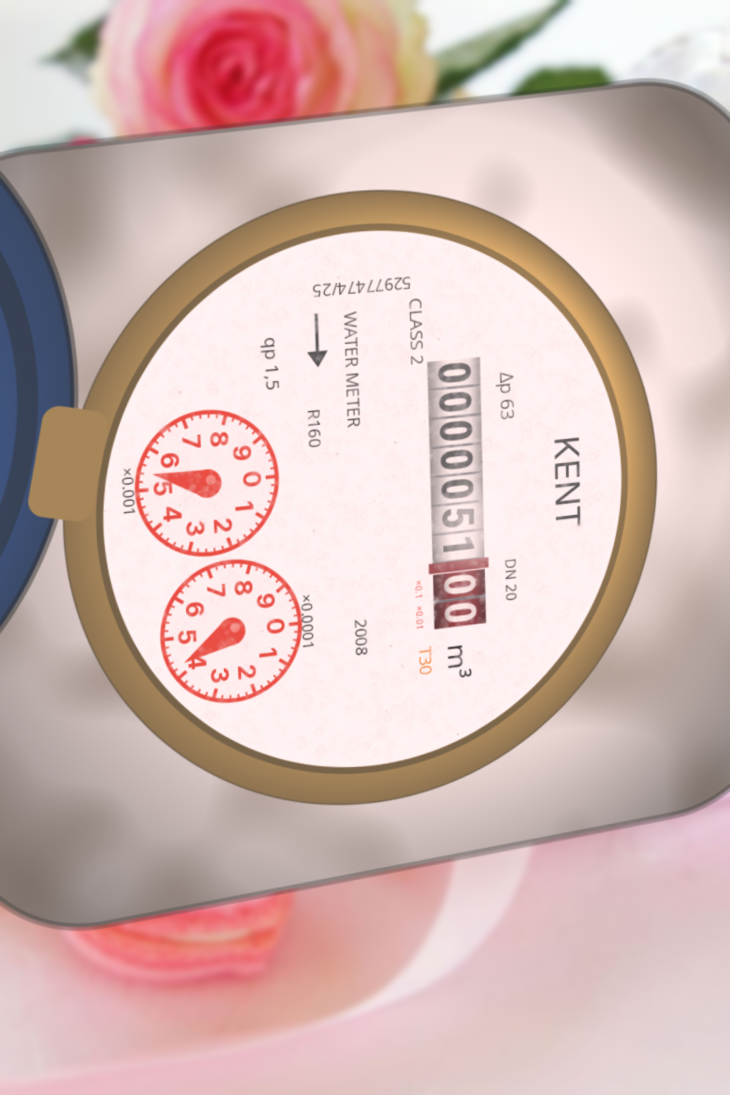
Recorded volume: 51.0054,m³
